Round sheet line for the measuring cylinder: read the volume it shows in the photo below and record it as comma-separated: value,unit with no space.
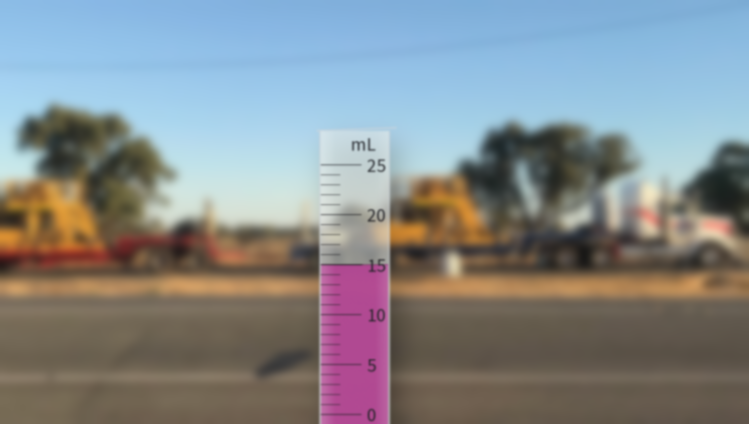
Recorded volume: 15,mL
